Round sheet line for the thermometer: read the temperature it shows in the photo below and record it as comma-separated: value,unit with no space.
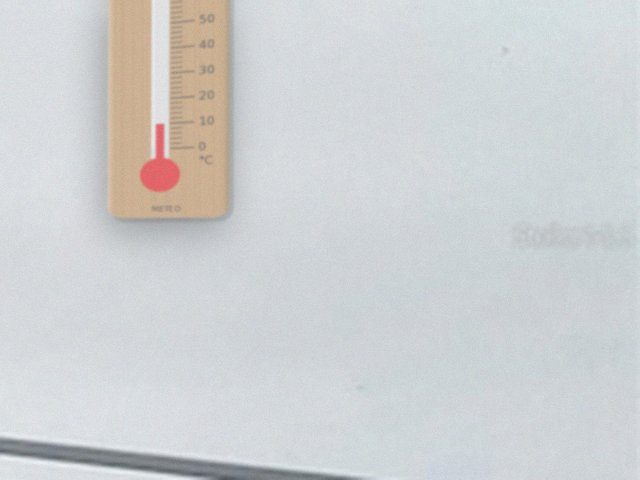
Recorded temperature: 10,°C
